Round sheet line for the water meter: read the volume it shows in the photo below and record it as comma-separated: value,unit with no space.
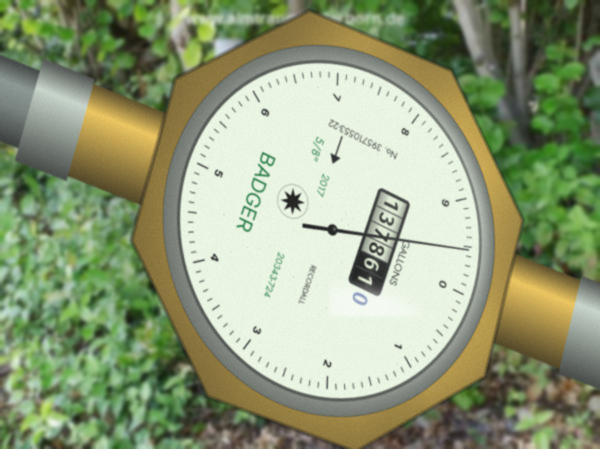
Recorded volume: 1378609.5,gal
